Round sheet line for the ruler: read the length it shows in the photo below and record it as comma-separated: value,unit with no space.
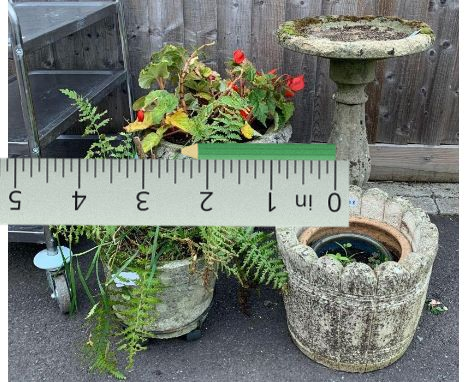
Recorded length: 2.5,in
